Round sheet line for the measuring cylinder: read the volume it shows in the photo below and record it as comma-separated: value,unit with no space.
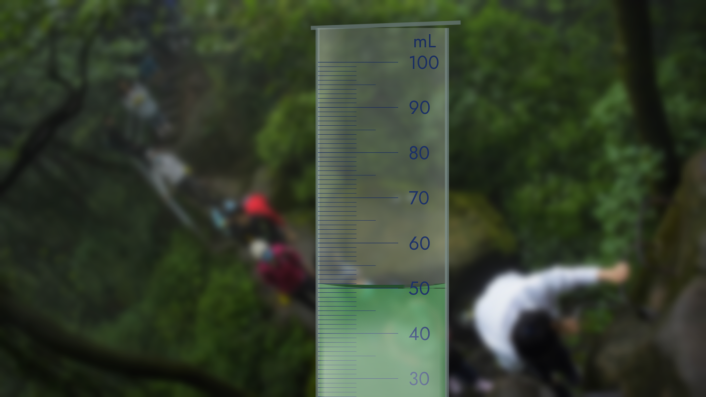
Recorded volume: 50,mL
